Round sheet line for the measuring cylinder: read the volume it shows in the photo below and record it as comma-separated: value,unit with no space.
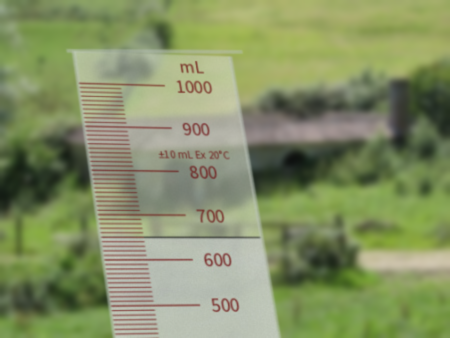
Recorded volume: 650,mL
